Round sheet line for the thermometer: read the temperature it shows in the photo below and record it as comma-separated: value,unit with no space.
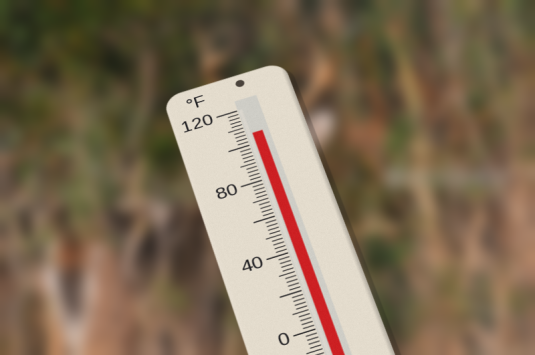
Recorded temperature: 106,°F
